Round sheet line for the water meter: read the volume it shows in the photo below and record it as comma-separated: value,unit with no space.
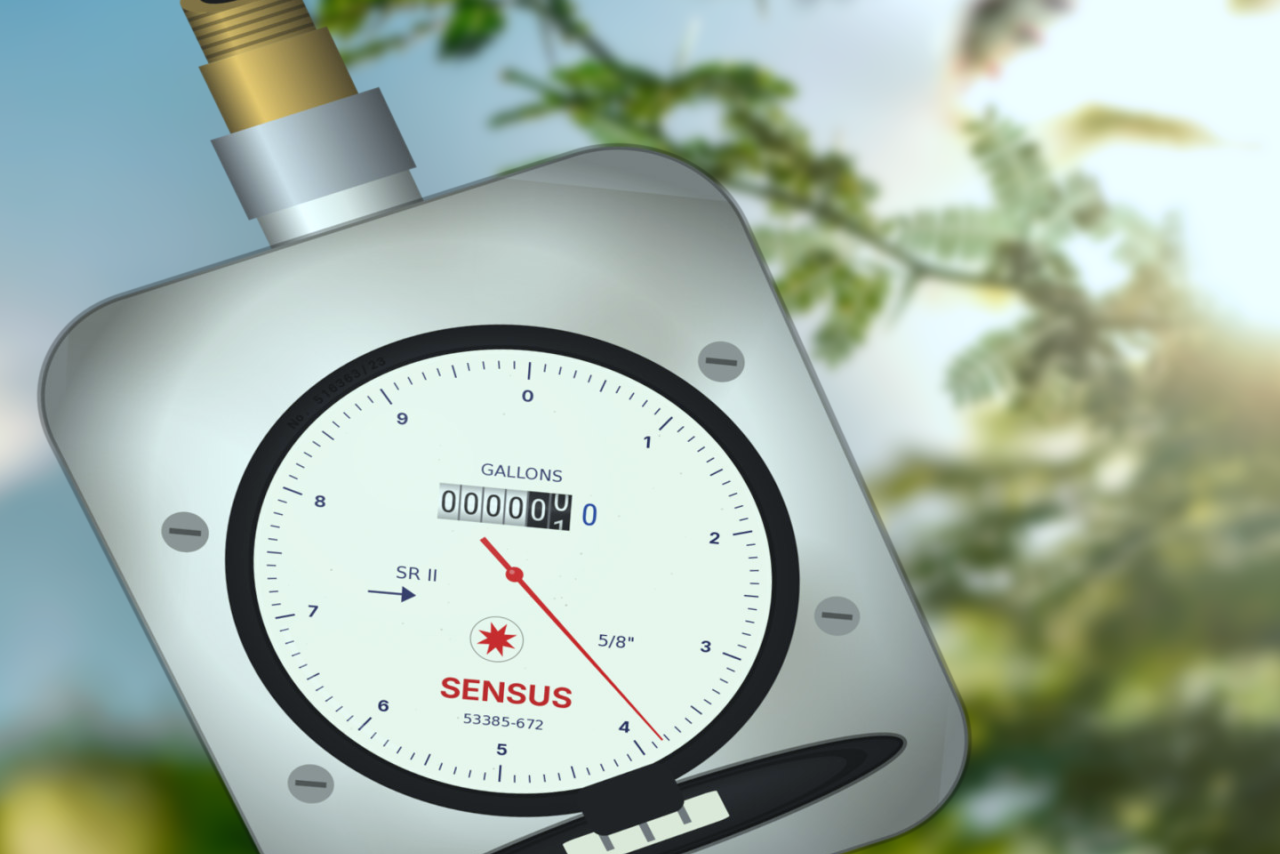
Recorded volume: 3.8,gal
